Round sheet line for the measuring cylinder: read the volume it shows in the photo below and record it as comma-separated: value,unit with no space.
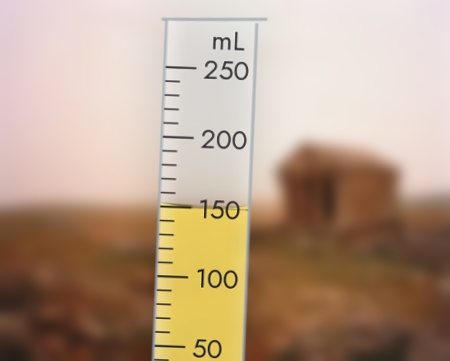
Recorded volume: 150,mL
